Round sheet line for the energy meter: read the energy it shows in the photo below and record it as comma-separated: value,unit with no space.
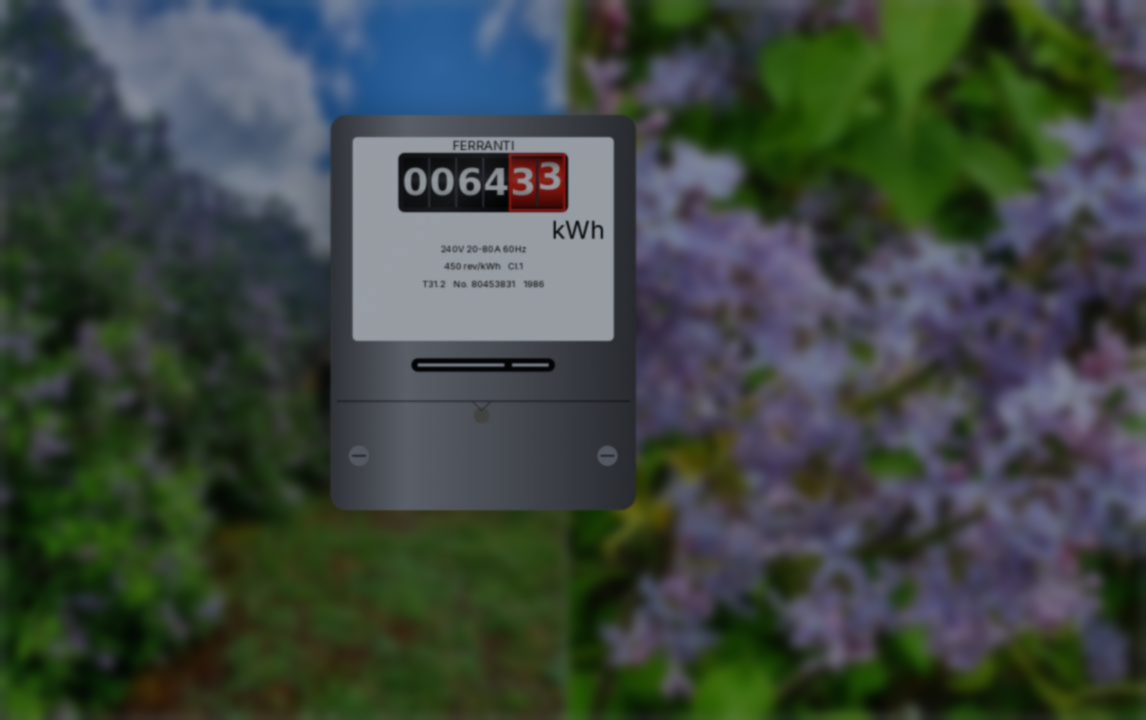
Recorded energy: 64.33,kWh
